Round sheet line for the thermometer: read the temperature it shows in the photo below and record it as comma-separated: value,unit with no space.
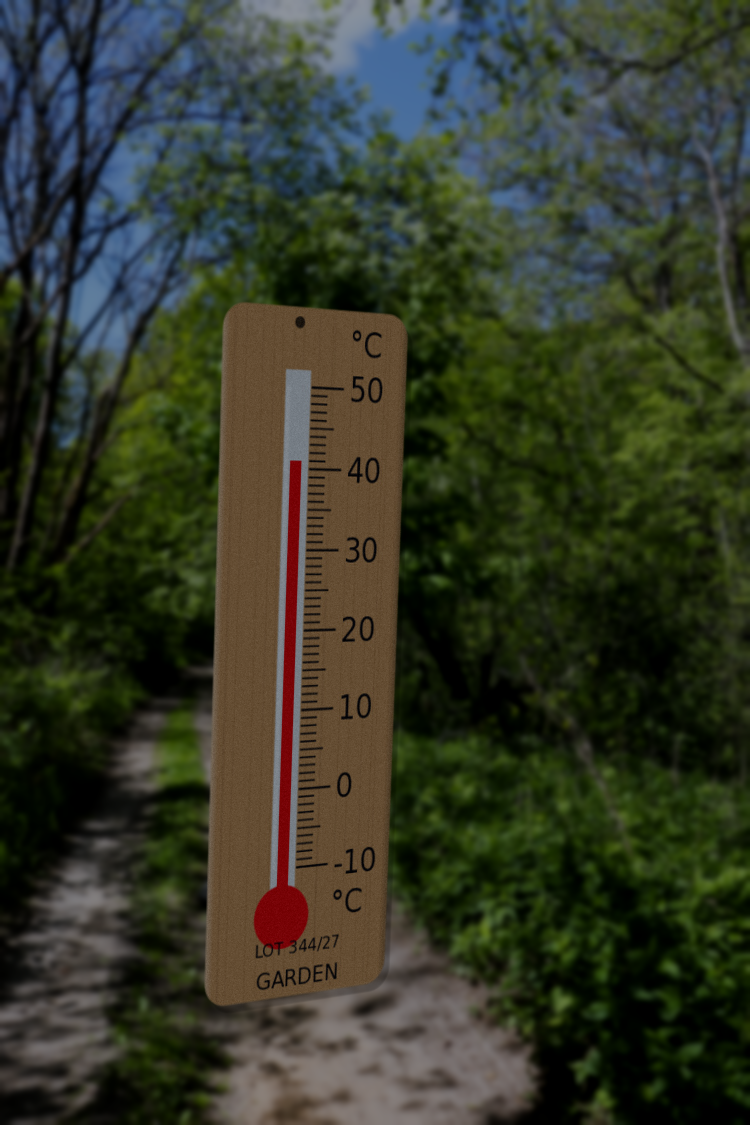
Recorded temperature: 41,°C
